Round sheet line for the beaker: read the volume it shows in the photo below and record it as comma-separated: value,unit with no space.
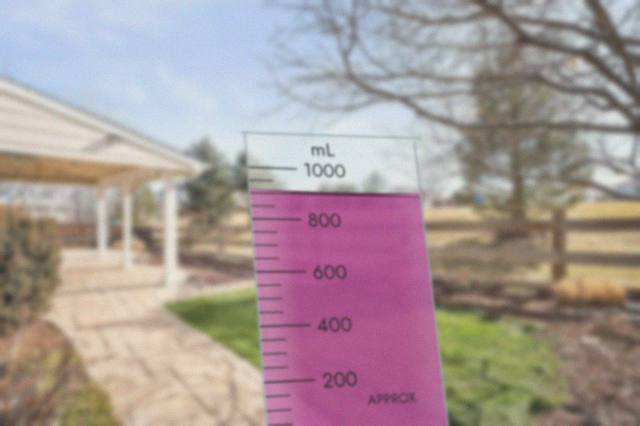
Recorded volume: 900,mL
